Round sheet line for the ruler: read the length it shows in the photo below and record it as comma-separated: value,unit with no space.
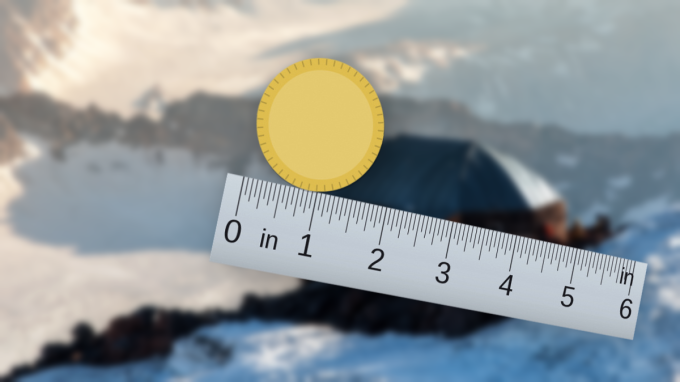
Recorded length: 1.75,in
